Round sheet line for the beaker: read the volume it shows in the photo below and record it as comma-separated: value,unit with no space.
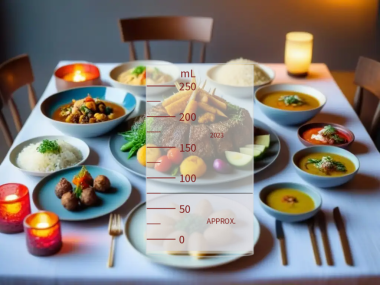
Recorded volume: 75,mL
